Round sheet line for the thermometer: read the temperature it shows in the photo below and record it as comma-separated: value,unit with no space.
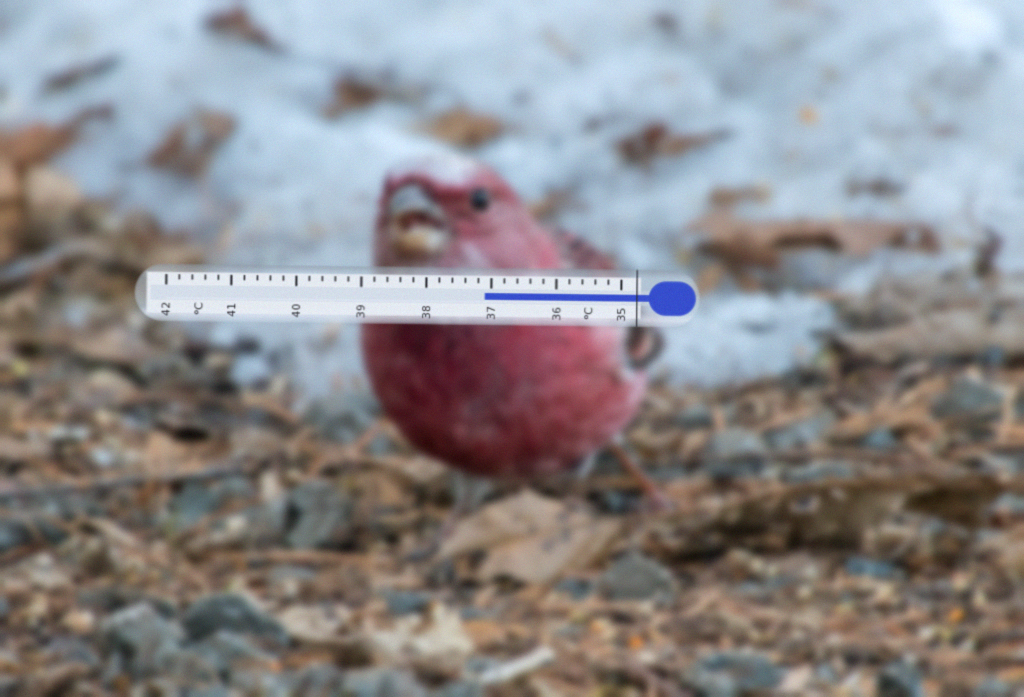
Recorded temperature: 37.1,°C
